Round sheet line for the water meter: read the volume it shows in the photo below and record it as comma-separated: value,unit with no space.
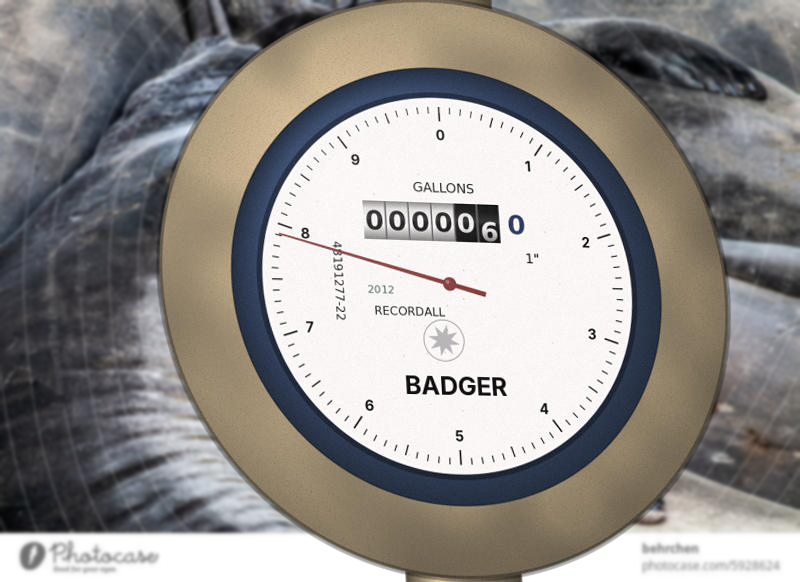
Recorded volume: 57.9,gal
